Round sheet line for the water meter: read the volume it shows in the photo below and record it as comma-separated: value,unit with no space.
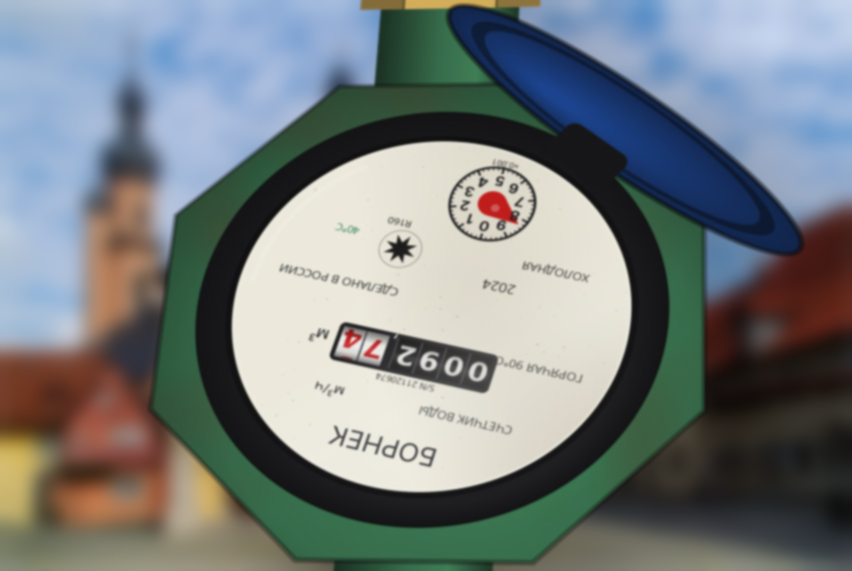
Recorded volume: 92.738,m³
